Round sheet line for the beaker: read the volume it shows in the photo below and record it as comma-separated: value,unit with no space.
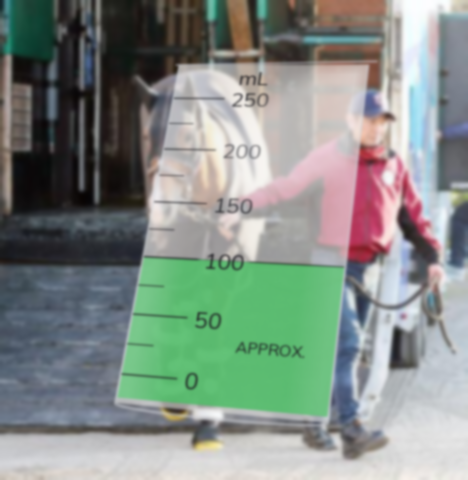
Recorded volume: 100,mL
